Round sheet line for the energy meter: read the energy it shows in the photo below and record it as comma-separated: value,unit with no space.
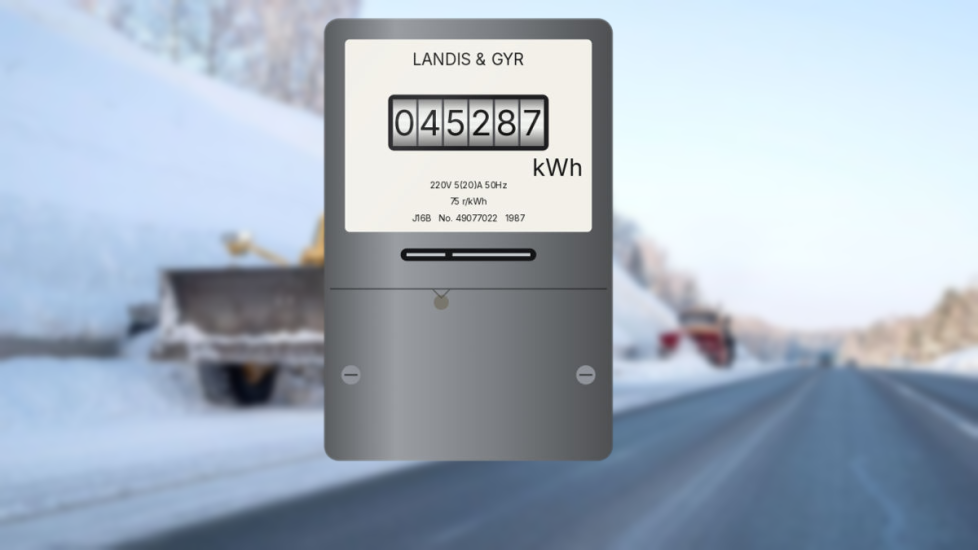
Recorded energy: 45287,kWh
